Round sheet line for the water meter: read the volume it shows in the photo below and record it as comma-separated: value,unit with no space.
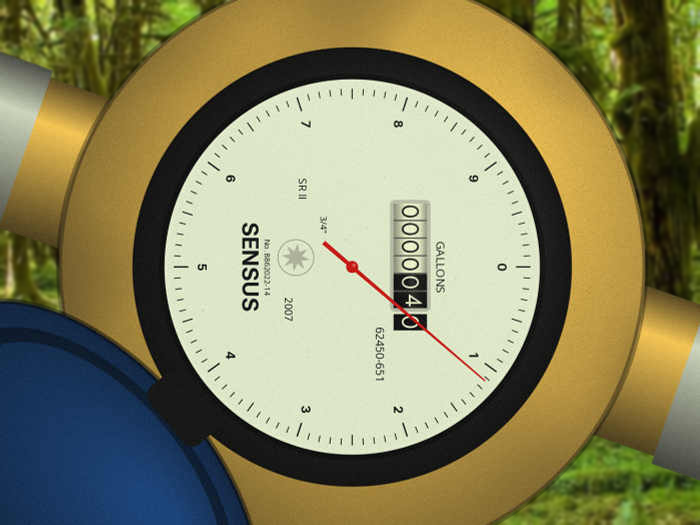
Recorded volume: 41.1,gal
